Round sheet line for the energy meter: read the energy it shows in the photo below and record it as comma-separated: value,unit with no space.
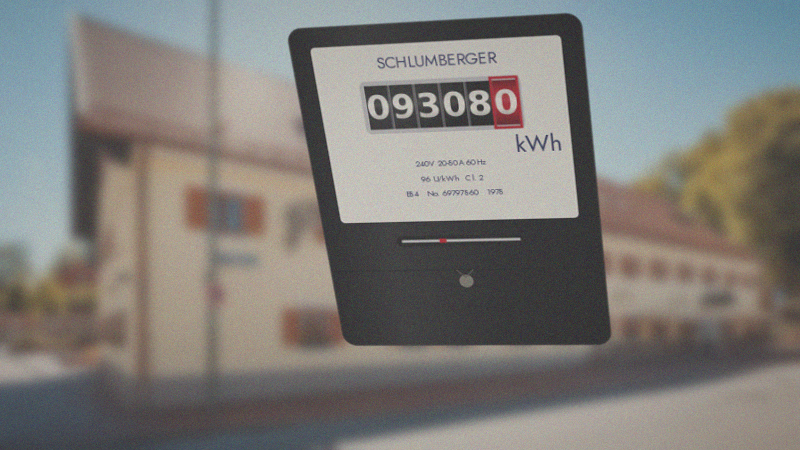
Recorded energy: 9308.0,kWh
